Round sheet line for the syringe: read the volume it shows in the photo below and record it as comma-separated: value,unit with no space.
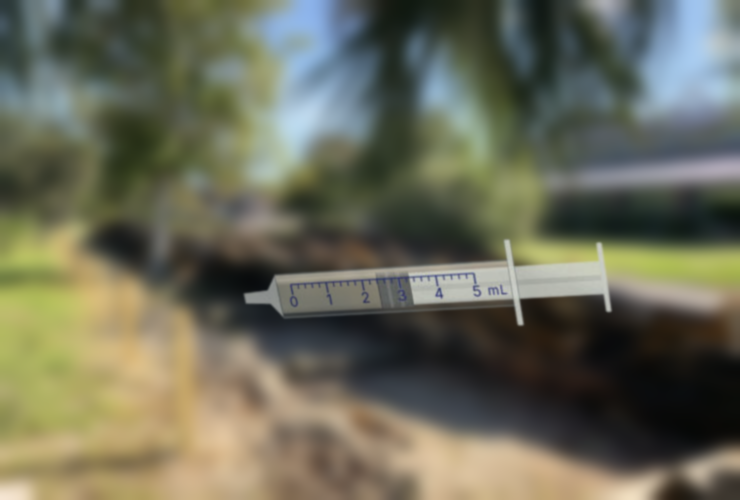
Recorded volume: 2.4,mL
